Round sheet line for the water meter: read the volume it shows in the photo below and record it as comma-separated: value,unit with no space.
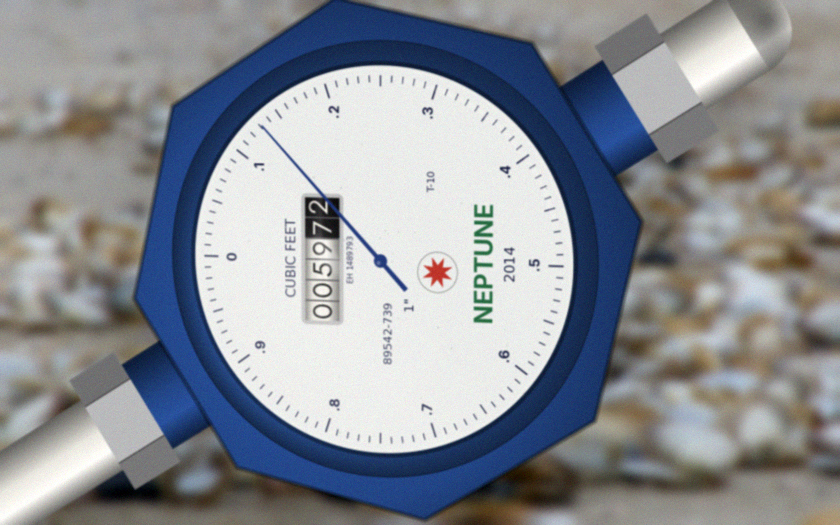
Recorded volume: 5972.13,ft³
